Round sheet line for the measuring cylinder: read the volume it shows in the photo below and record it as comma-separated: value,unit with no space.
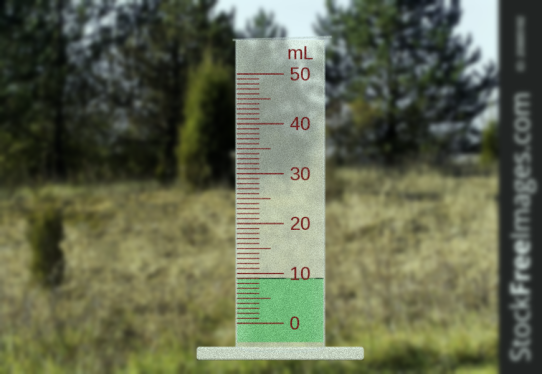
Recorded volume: 9,mL
